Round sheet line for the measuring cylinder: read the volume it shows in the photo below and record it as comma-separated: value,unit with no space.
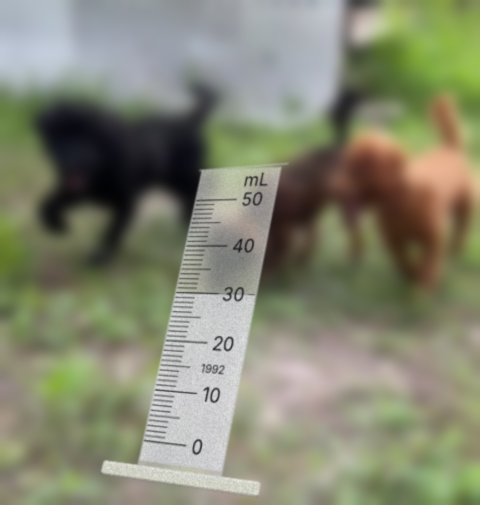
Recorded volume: 30,mL
